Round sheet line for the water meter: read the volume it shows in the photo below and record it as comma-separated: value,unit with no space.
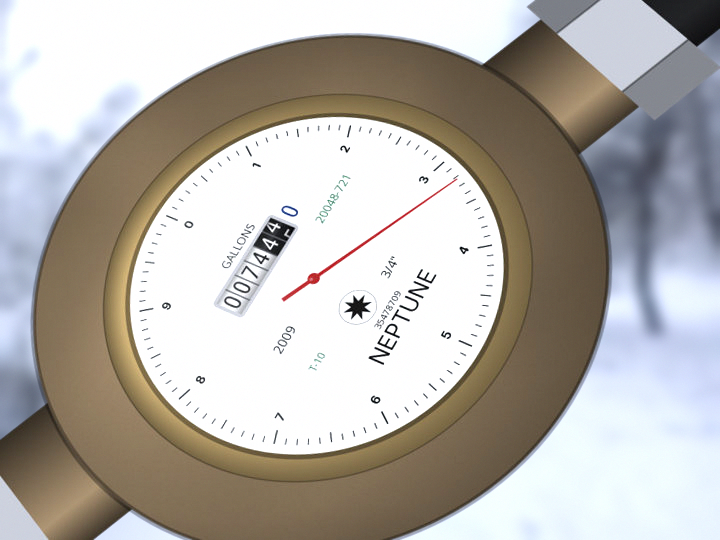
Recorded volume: 74443.2,gal
